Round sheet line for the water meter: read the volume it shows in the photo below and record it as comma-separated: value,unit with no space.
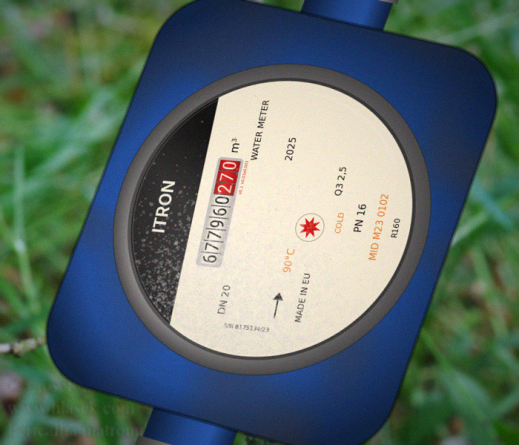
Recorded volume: 677960.270,m³
